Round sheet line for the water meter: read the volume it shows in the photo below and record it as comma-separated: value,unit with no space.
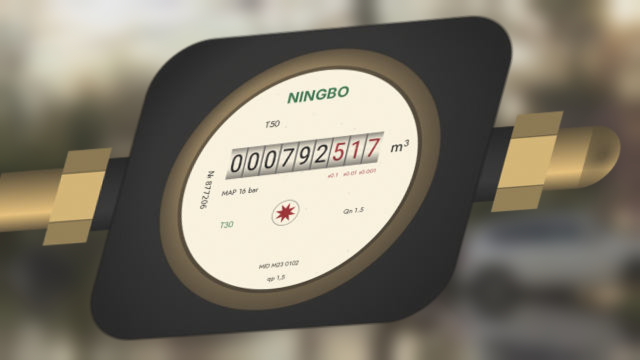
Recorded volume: 792.517,m³
